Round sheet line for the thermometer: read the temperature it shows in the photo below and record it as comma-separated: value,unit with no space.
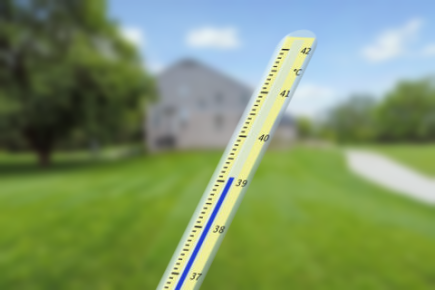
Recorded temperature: 39.1,°C
